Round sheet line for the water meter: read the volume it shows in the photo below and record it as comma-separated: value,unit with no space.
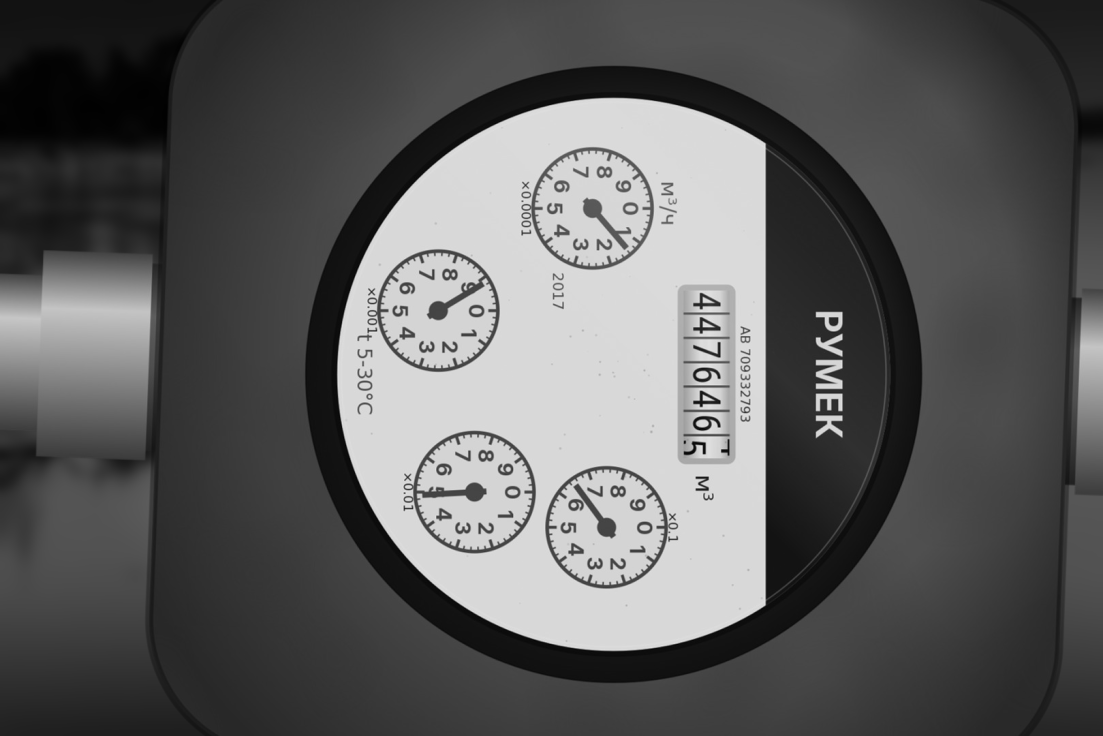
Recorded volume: 4476464.6491,m³
